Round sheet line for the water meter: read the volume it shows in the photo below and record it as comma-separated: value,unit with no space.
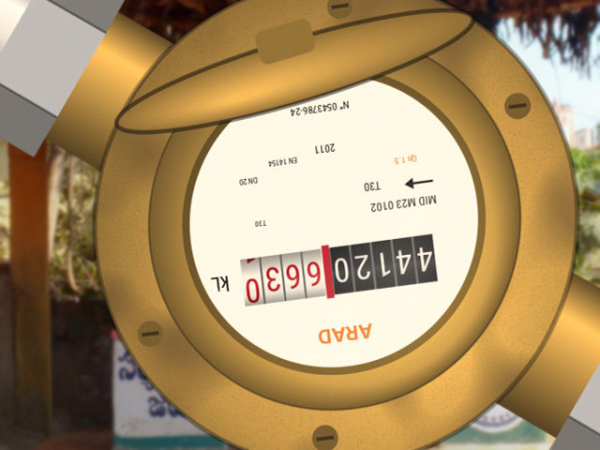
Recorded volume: 44120.6630,kL
